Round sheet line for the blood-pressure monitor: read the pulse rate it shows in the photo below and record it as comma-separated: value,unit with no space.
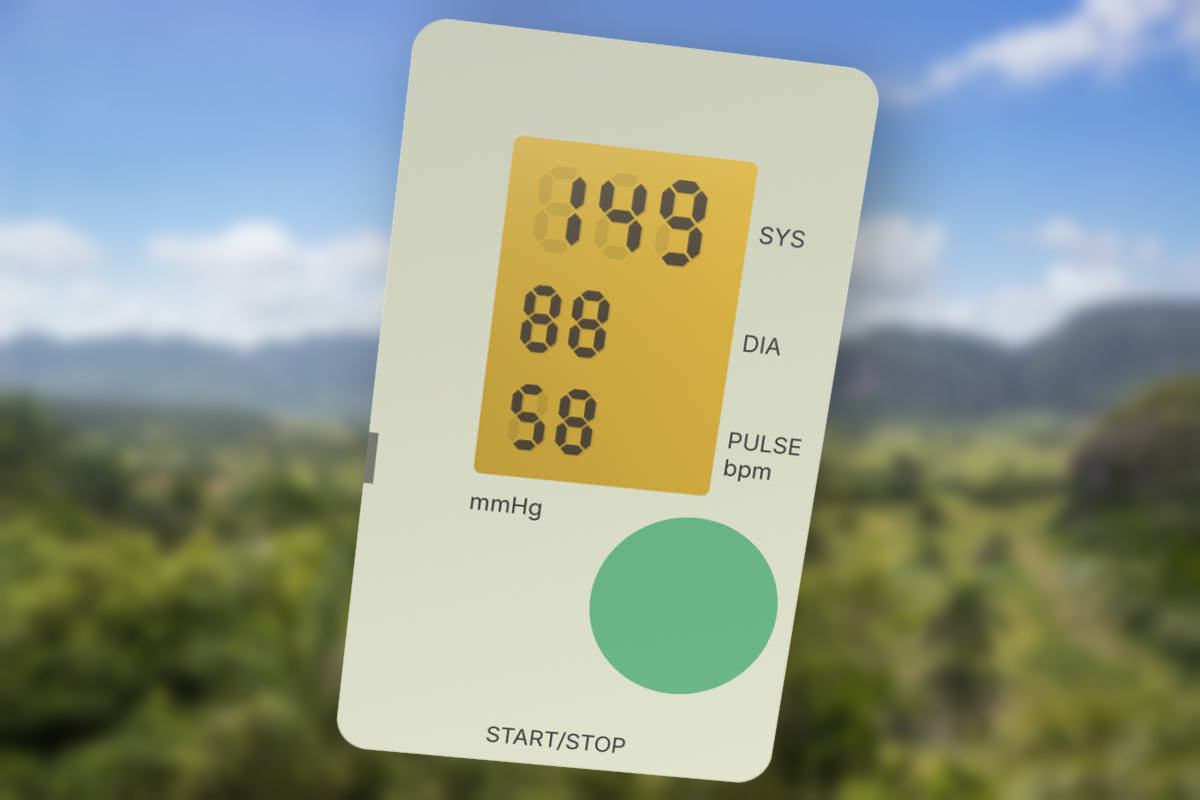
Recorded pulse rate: 58,bpm
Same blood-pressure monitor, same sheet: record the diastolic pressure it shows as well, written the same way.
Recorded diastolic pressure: 88,mmHg
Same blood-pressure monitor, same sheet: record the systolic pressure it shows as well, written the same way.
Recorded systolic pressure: 149,mmHg
